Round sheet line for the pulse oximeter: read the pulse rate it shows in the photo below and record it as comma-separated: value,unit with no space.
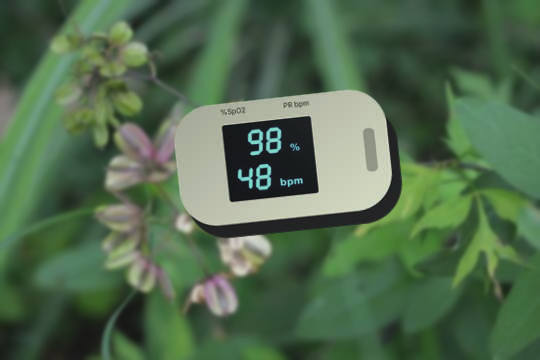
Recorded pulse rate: 48,bpm
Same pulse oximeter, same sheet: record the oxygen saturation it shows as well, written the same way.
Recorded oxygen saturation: 98,%
